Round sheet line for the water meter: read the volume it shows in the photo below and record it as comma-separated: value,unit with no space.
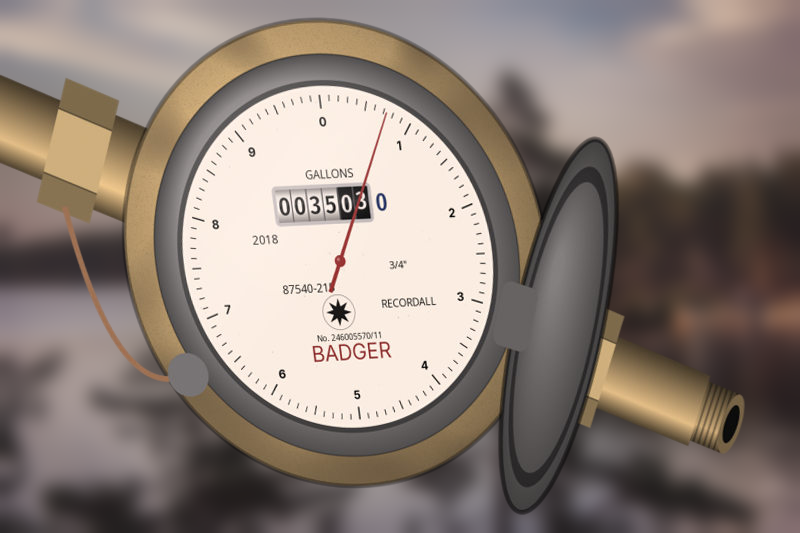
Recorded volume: 35030.7,gal
